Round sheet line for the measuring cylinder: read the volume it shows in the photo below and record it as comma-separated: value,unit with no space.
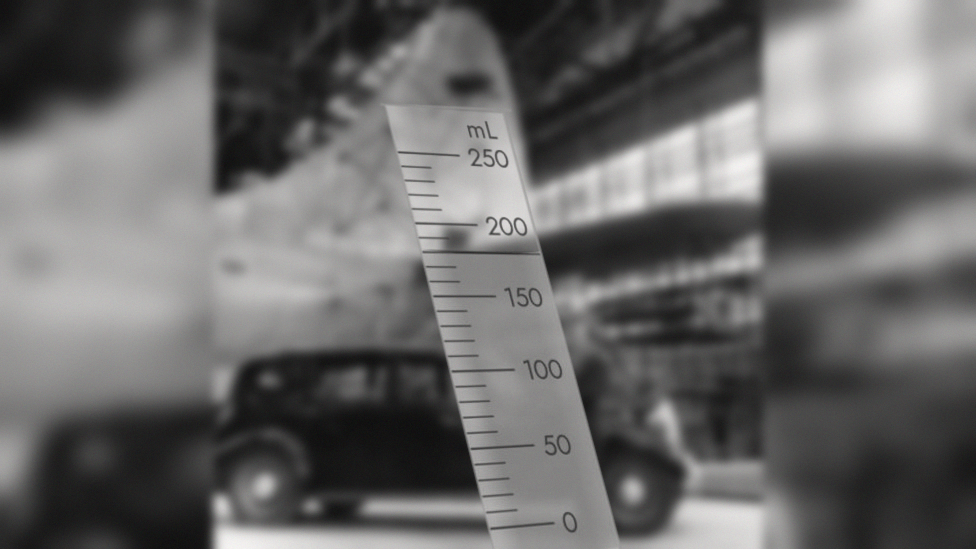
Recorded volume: 180,mL
